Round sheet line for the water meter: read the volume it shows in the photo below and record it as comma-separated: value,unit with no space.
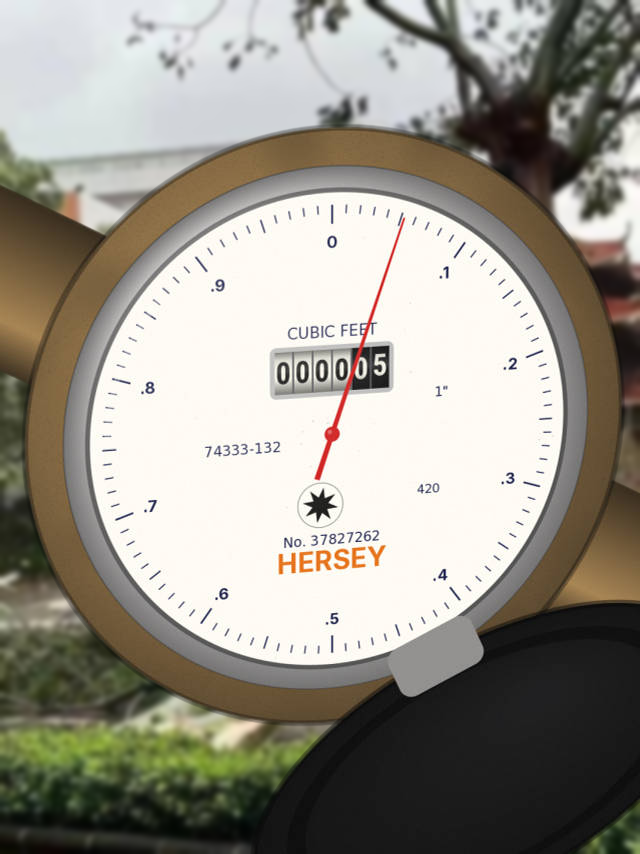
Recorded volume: 5.05,ft³
